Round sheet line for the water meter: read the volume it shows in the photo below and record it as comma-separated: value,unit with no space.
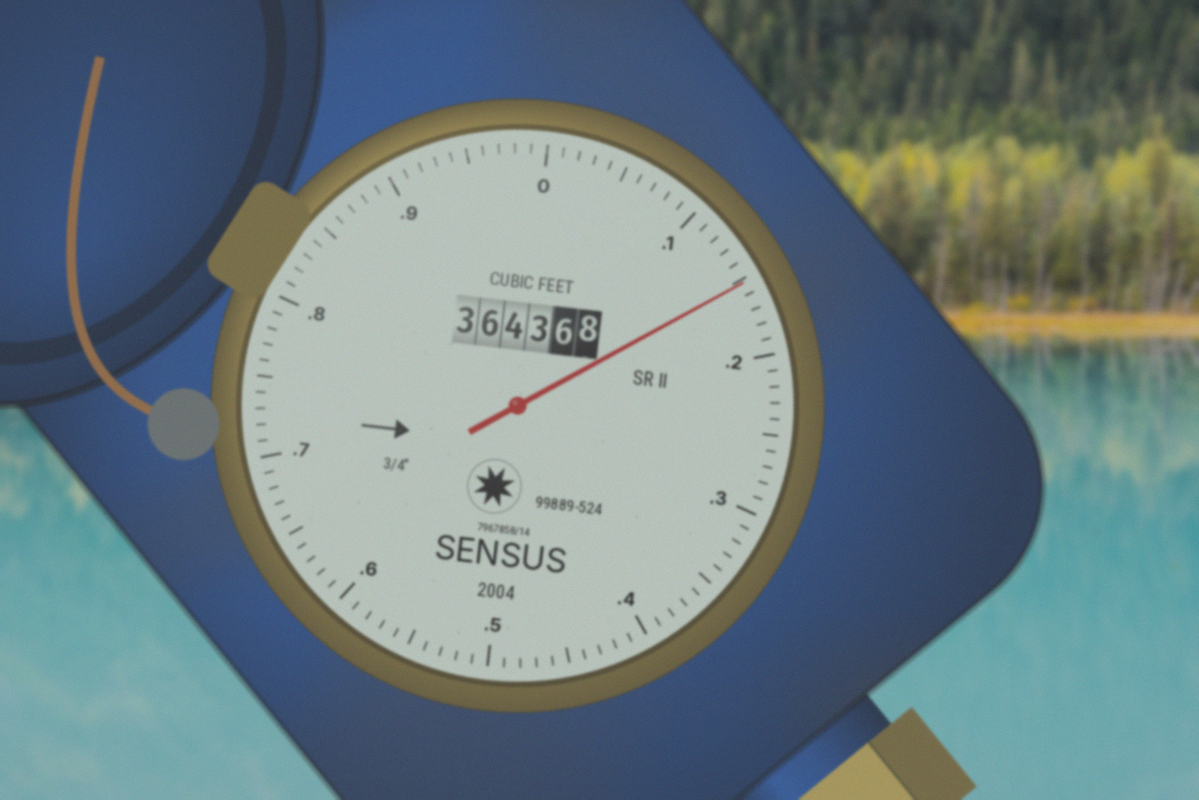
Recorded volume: 364368.15,ft³
